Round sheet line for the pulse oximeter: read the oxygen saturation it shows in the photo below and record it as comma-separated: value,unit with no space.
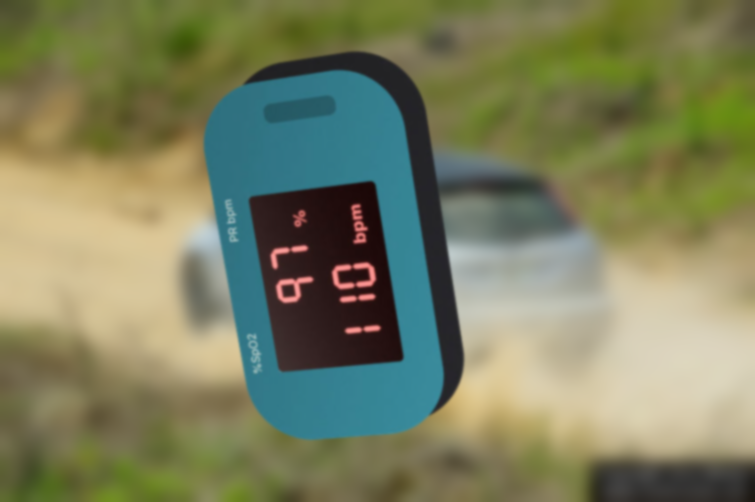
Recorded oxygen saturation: 97,%
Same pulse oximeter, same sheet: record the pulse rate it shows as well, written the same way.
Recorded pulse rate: 110,bpm
